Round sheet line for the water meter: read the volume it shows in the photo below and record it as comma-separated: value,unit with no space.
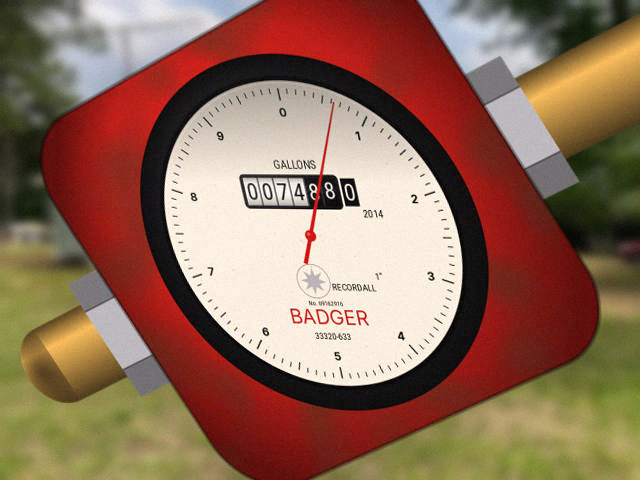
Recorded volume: 74880.6,gal
